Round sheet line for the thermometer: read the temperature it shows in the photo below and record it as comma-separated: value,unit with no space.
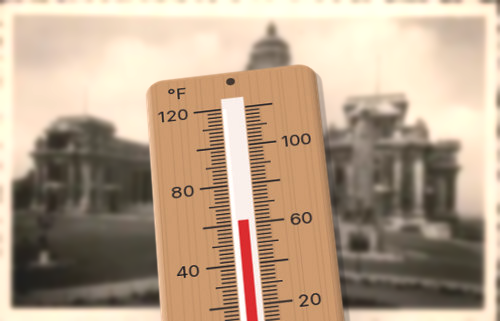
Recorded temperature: 62,°F
